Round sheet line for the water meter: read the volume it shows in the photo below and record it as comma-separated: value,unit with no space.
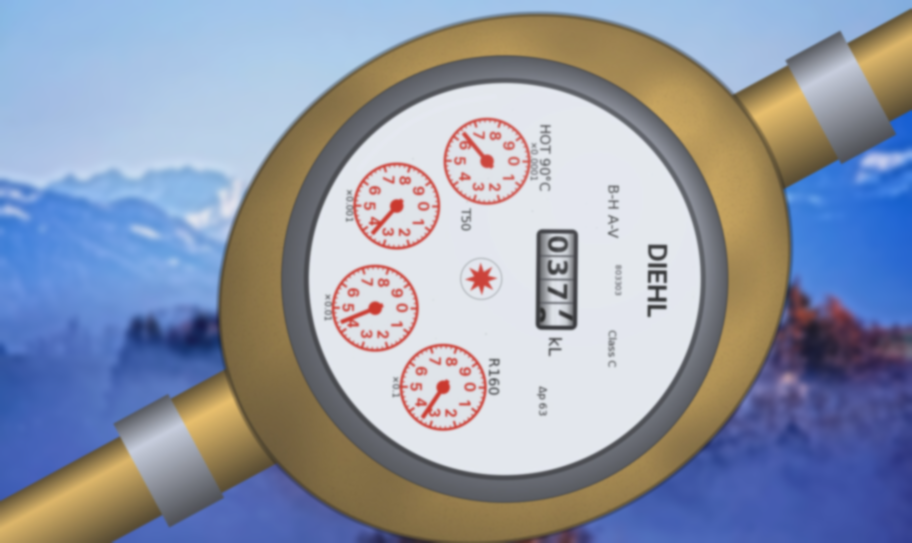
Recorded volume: 377.3436,kL
